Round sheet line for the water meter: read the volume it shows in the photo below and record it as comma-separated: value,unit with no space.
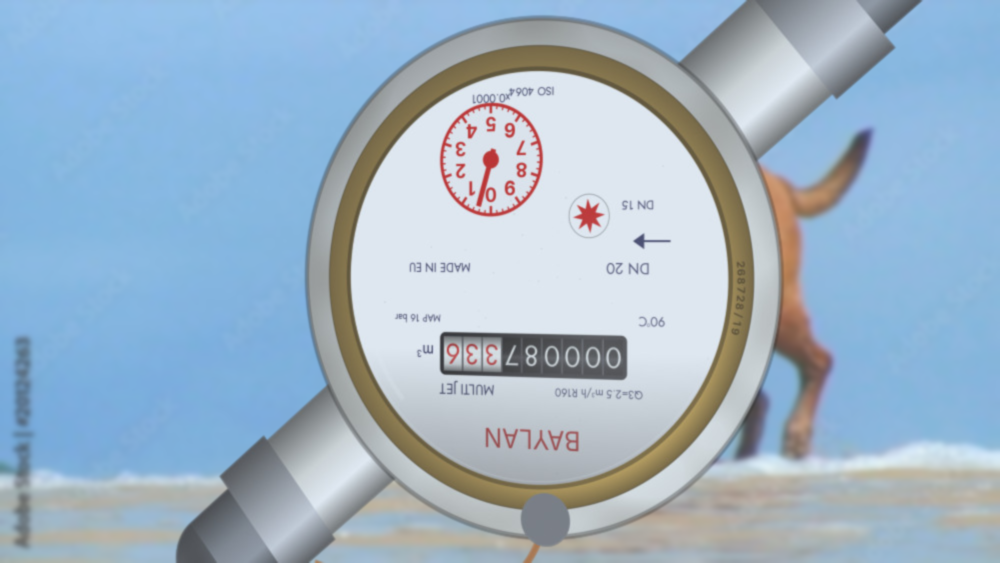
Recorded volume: 87.3360,m³
